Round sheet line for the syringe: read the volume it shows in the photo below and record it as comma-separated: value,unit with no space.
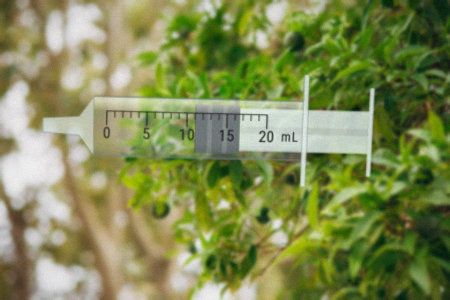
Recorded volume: 11,mL
